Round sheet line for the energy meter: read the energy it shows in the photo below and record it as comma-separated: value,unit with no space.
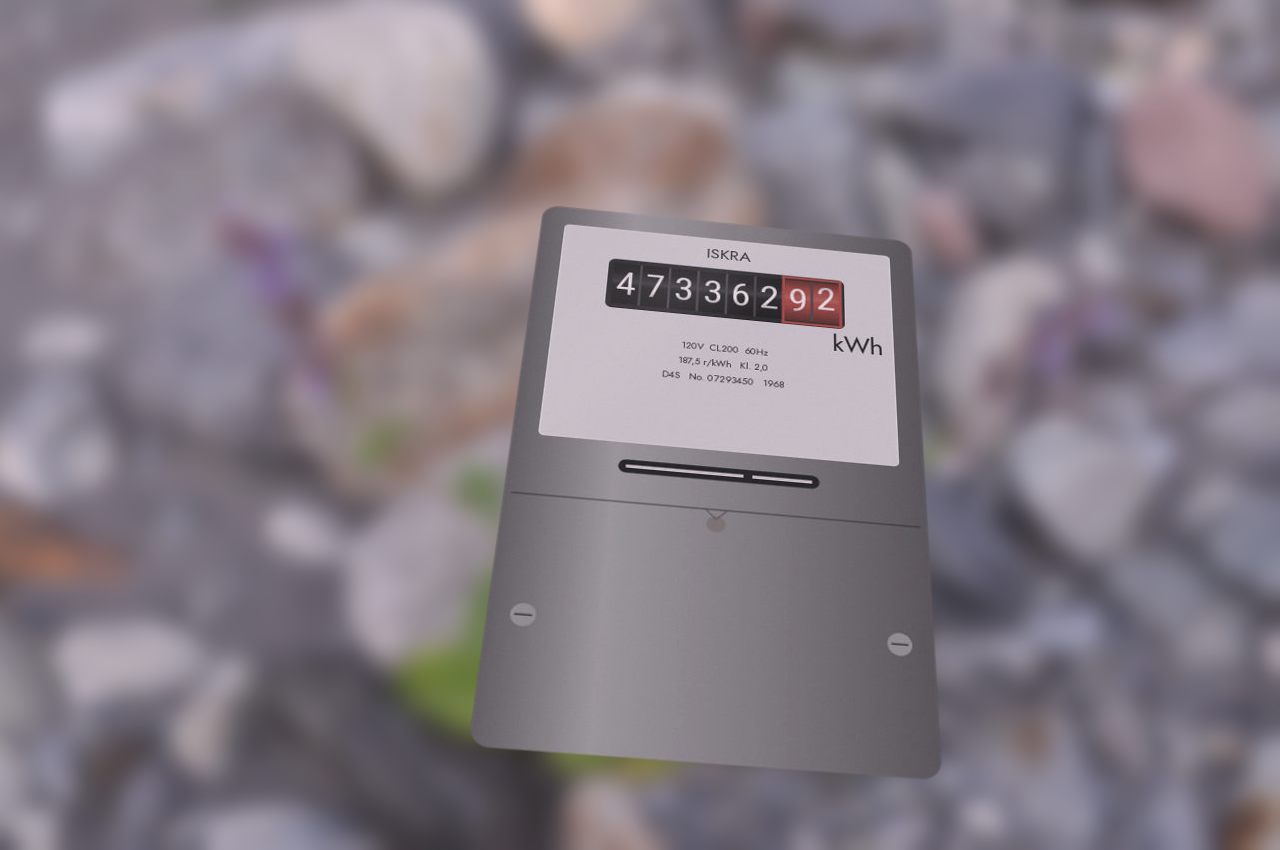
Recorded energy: 473362.92,kWh
